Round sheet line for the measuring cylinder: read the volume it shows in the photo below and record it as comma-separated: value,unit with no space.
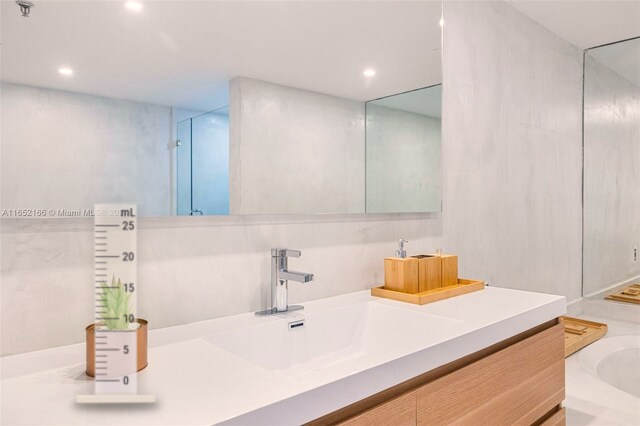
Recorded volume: 8,mL
